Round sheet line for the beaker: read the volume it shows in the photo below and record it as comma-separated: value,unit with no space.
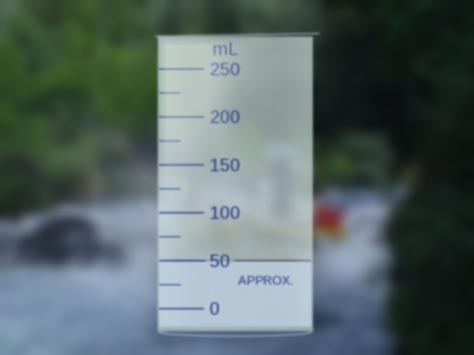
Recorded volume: 50,mL
